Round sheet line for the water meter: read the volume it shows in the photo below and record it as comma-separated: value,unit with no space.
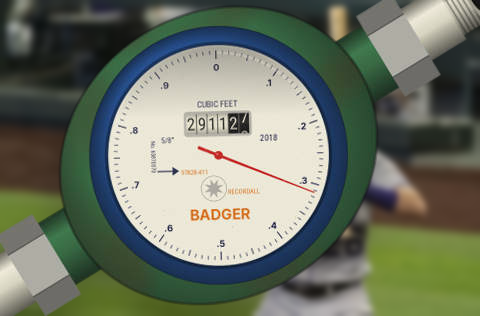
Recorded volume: 291127.31,ft³
